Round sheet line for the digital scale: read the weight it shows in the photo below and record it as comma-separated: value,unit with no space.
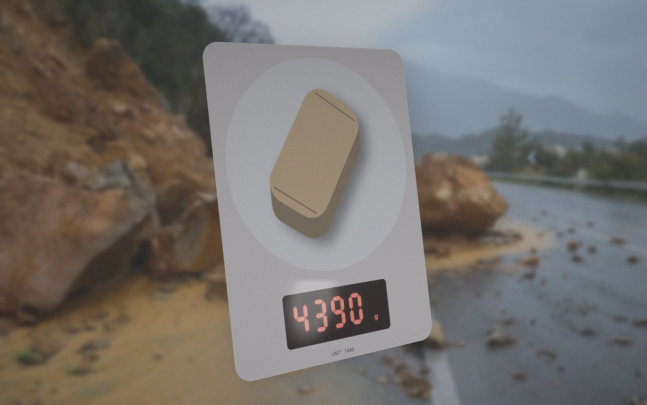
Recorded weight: 4390,g
